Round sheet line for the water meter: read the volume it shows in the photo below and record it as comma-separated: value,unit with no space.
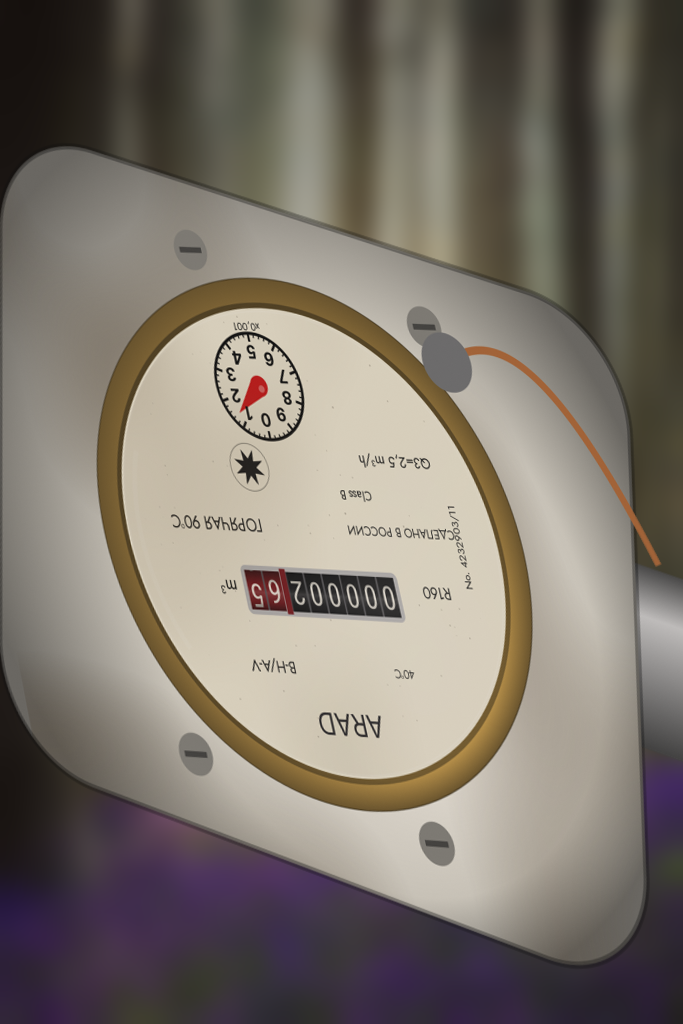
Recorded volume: 2.651,m³
